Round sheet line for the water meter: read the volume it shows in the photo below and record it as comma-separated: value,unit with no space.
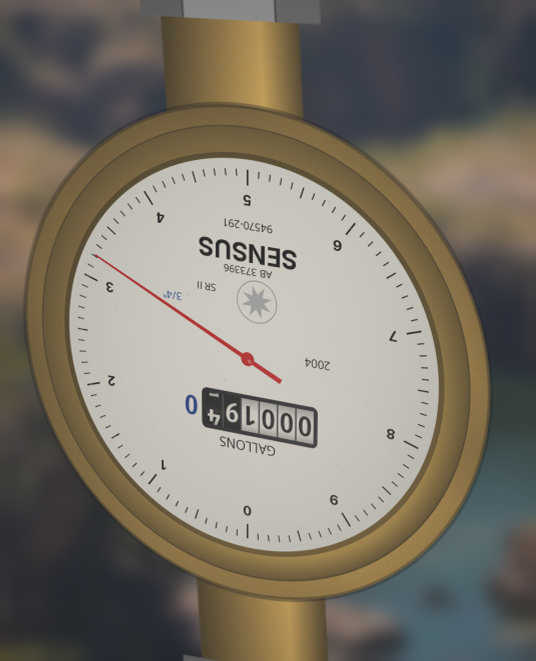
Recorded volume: 1943.2,gal
